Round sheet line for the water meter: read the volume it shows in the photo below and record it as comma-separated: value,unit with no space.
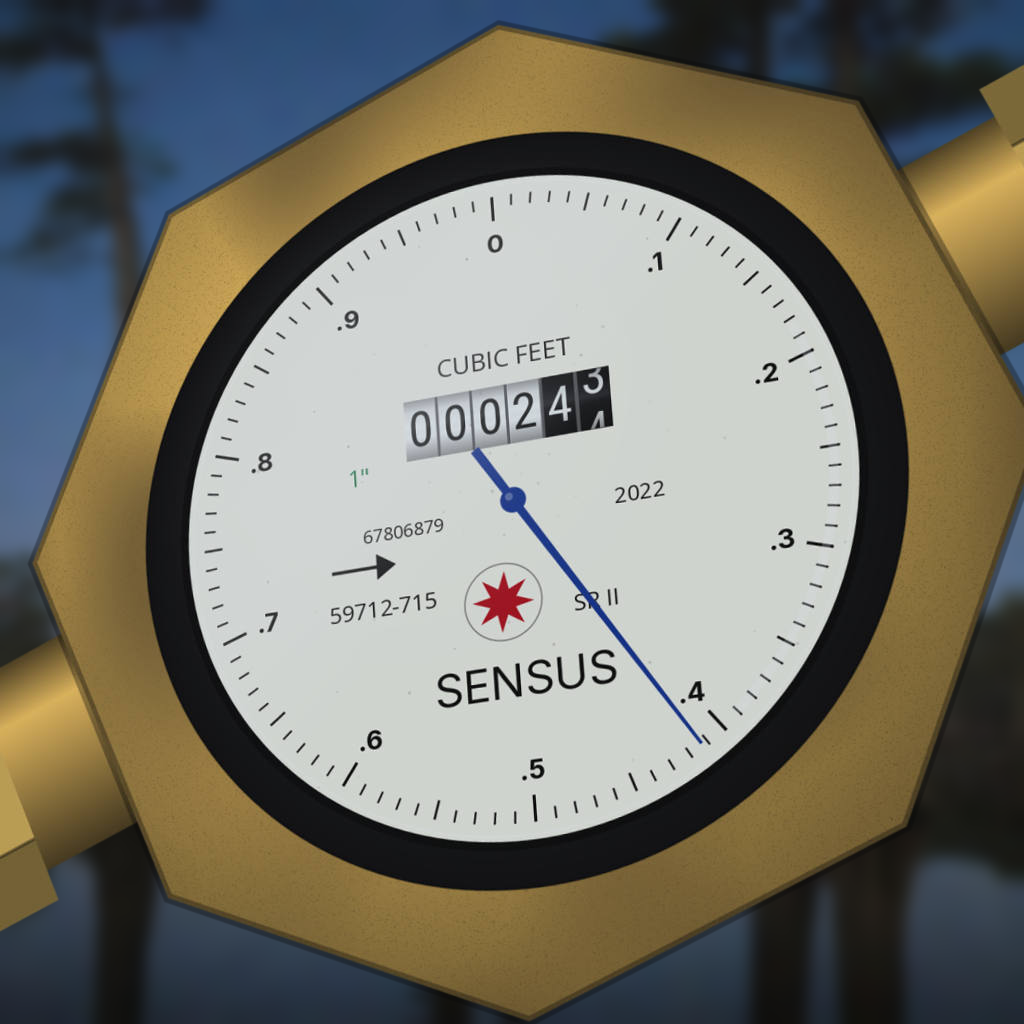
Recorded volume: 243.41,ft³
